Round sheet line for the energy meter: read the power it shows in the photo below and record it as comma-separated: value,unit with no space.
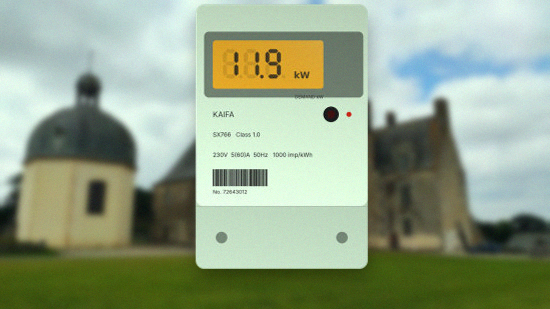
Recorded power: 11.9,kW
